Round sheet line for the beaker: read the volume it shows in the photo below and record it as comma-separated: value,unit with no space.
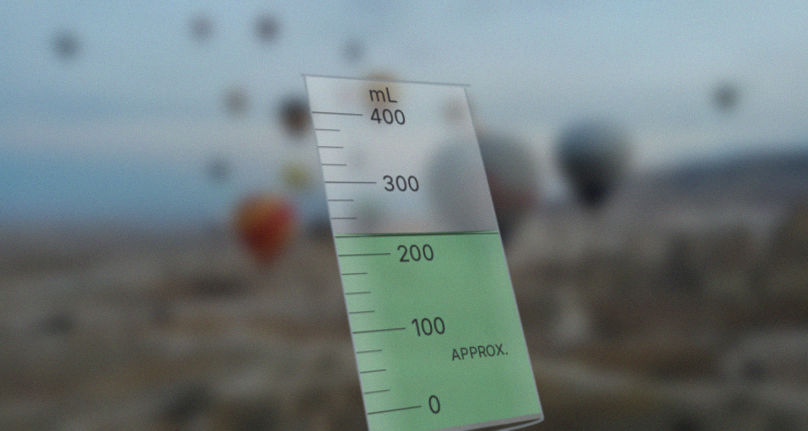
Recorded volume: 225,mL
